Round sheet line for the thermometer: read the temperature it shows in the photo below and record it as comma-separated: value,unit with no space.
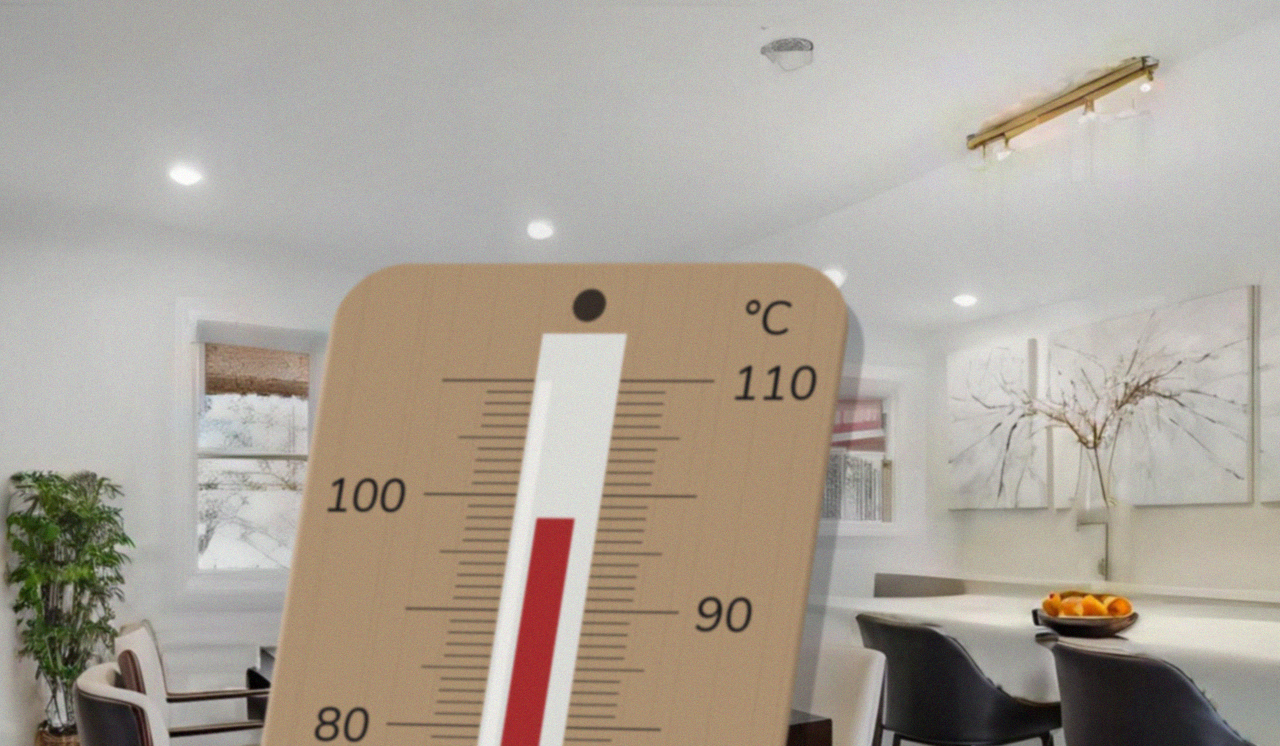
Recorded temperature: 98,°C
